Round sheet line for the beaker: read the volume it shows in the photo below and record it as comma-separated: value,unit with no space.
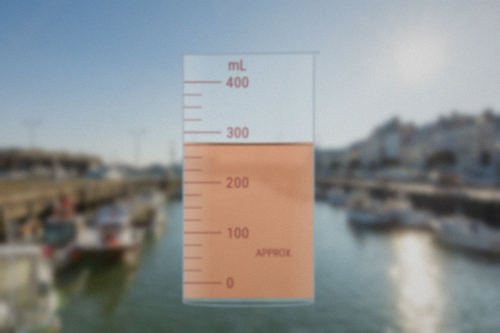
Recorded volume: 275,mL
